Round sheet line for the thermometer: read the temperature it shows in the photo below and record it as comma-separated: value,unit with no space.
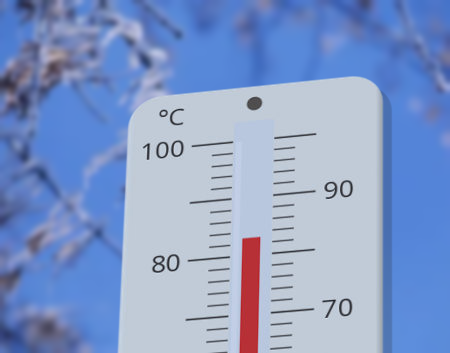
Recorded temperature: 83,°C
